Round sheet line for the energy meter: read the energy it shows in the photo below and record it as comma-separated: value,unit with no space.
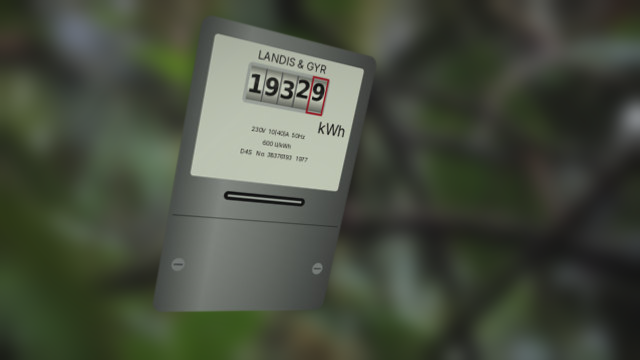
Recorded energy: 1932.9,kWh
